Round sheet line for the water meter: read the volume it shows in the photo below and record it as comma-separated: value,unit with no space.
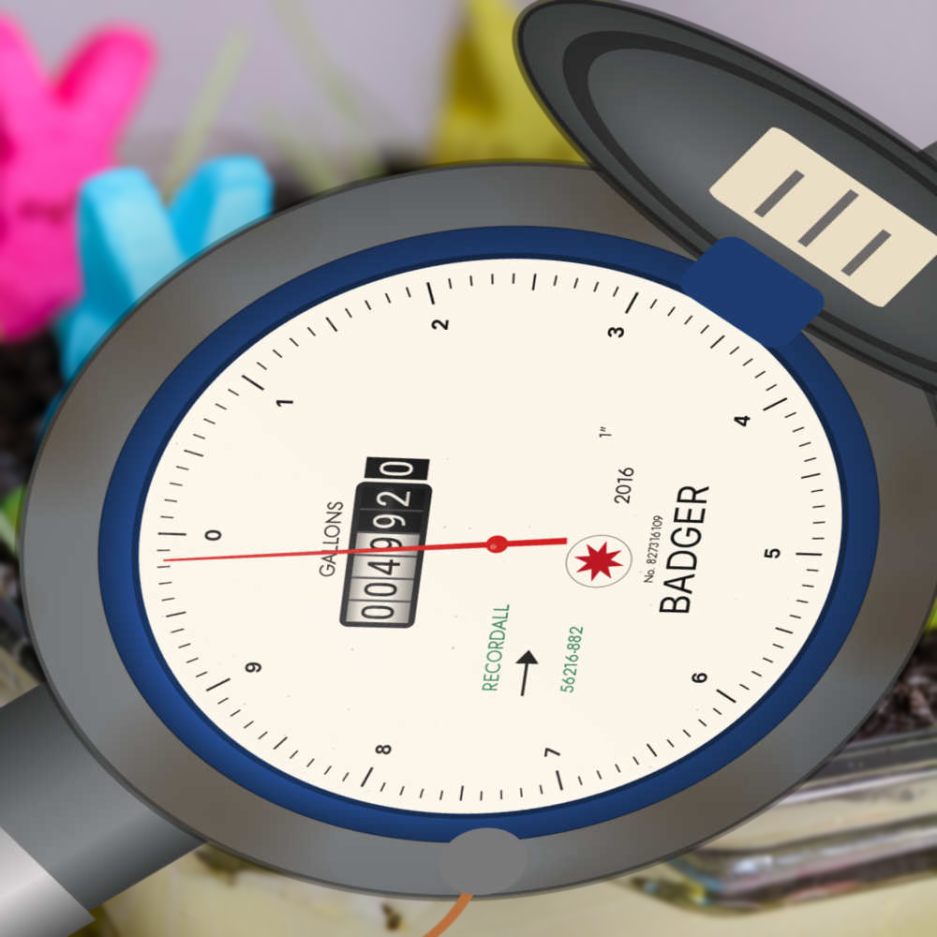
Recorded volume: 49919.8,gal
